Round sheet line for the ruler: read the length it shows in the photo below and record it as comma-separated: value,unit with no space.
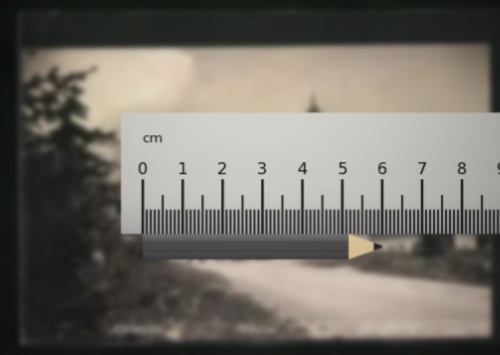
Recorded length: 6,cm
